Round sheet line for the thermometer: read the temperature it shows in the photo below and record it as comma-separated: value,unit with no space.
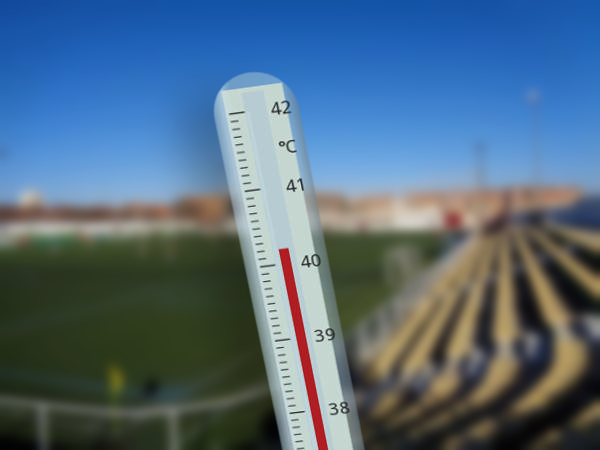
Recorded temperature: 40.2,°C
